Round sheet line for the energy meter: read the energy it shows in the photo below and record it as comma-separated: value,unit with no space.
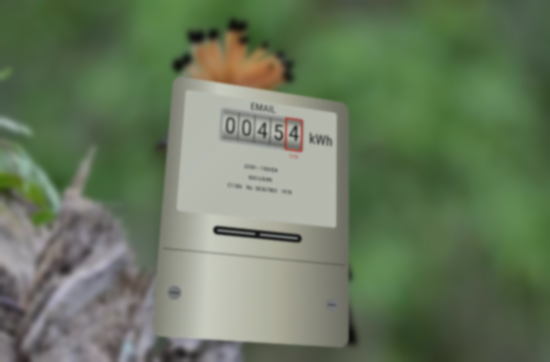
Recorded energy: 45.4,kWh
